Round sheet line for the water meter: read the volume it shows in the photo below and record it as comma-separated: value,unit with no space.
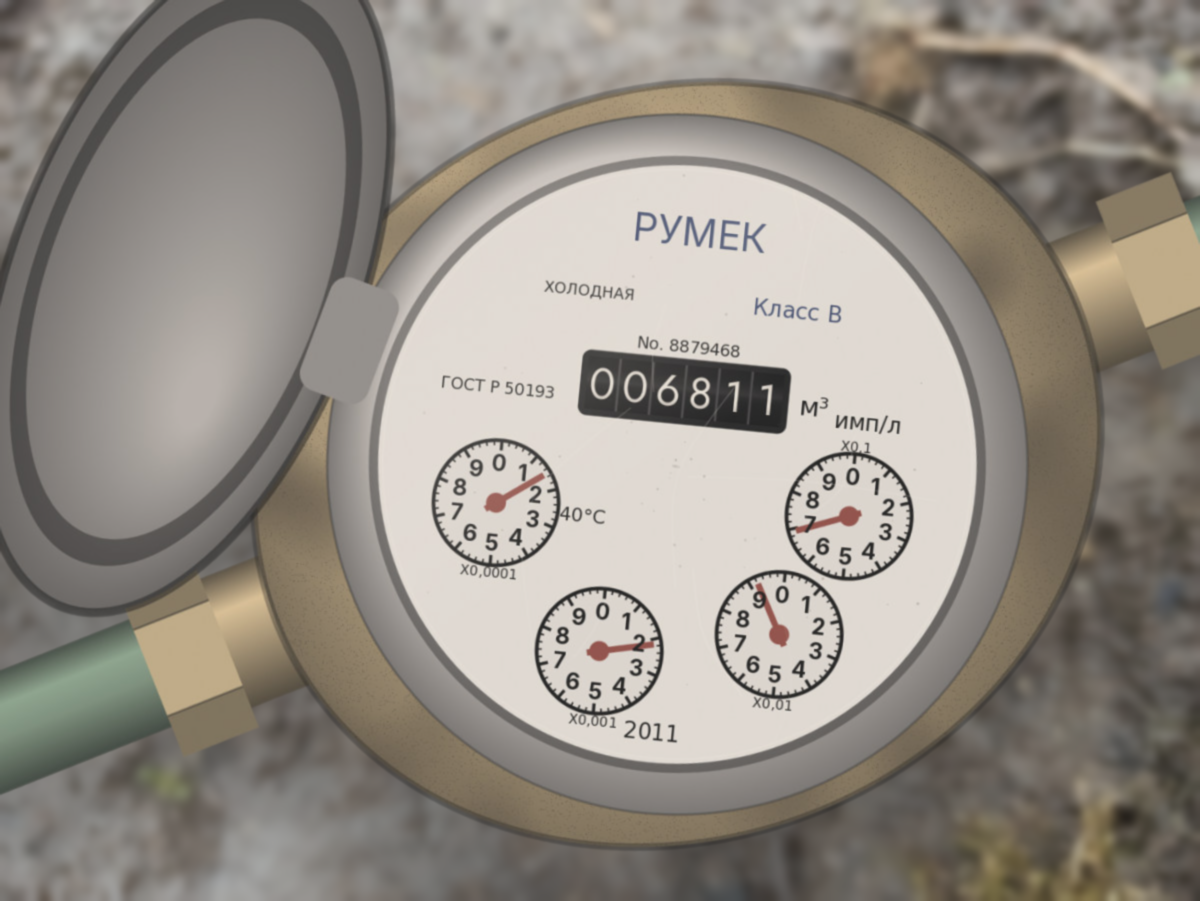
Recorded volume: 6811.6921,m³
